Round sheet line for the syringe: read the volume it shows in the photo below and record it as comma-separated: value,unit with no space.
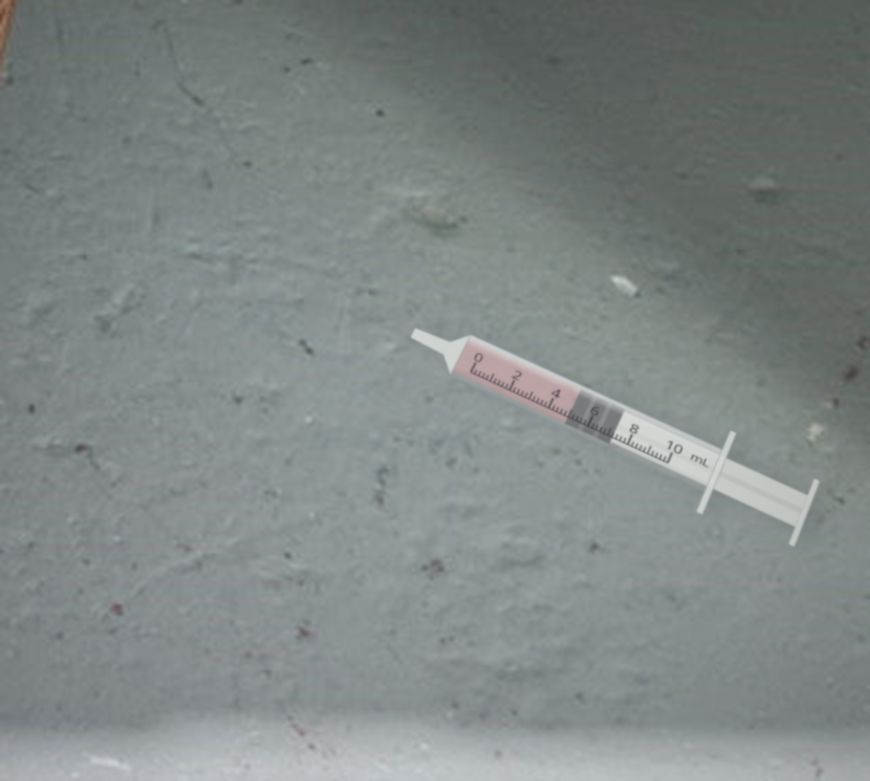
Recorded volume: 5,mL
